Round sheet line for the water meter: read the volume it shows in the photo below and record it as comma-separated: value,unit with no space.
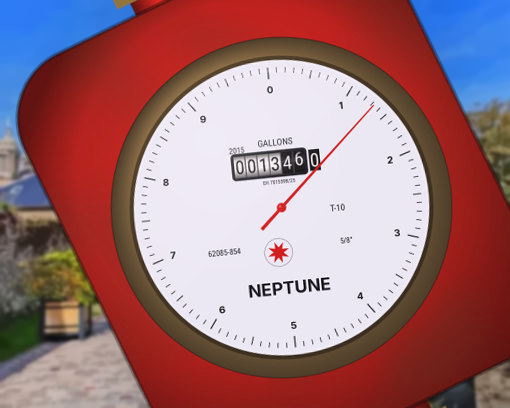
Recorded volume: 13461.3,gal
